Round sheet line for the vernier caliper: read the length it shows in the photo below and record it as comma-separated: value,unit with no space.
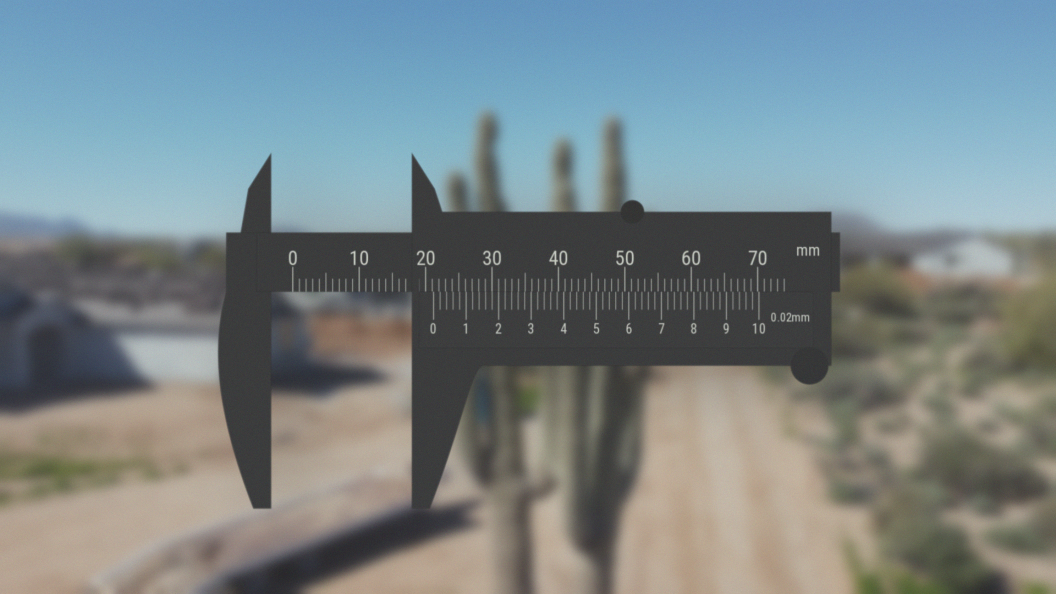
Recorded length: 21.2,mm
